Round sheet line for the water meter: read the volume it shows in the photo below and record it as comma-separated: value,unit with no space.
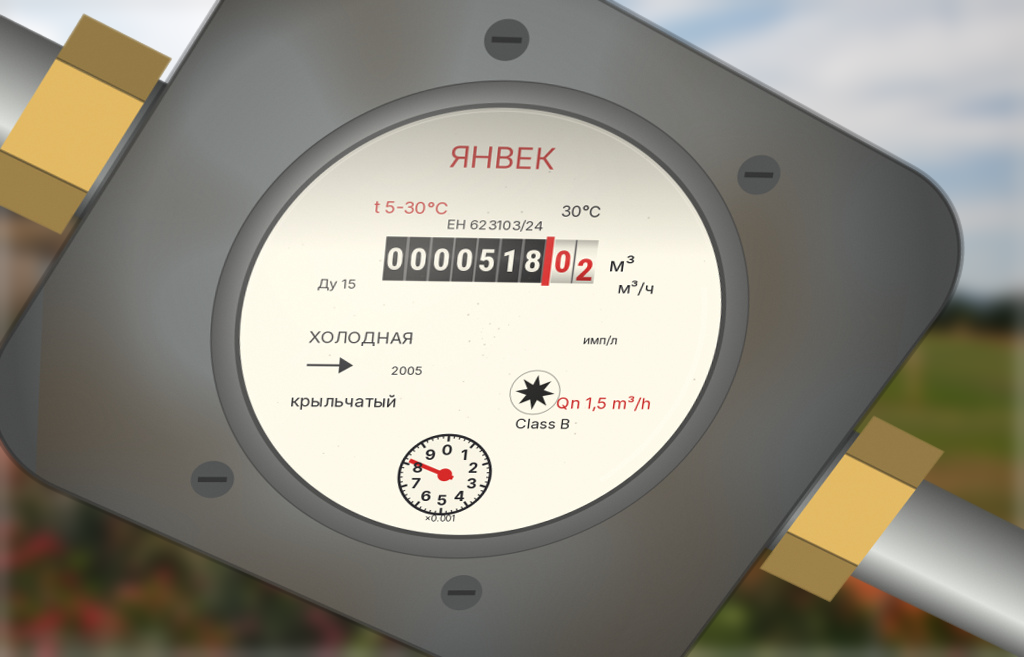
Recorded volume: 518.018,m³
